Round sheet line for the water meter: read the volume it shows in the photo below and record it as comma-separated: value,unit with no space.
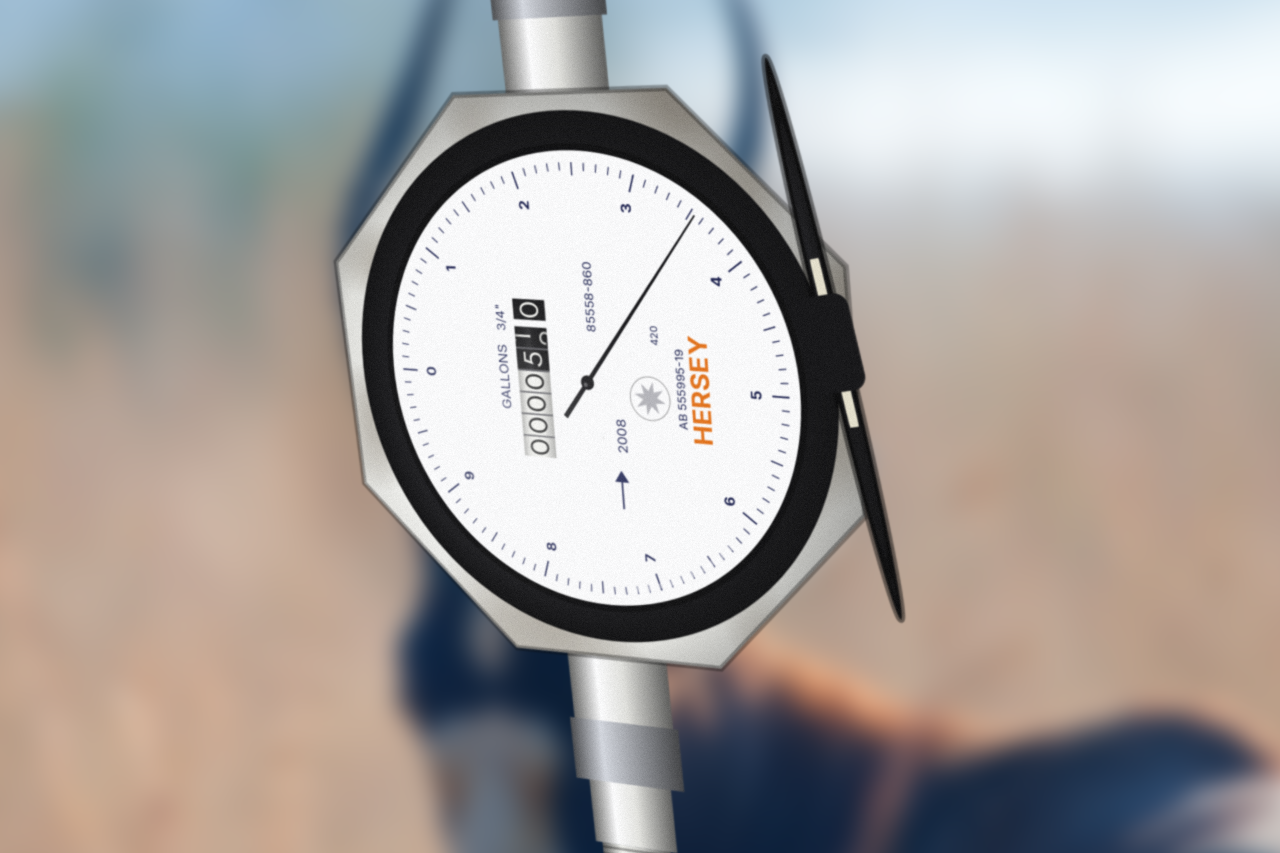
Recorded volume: 513.5,gal
